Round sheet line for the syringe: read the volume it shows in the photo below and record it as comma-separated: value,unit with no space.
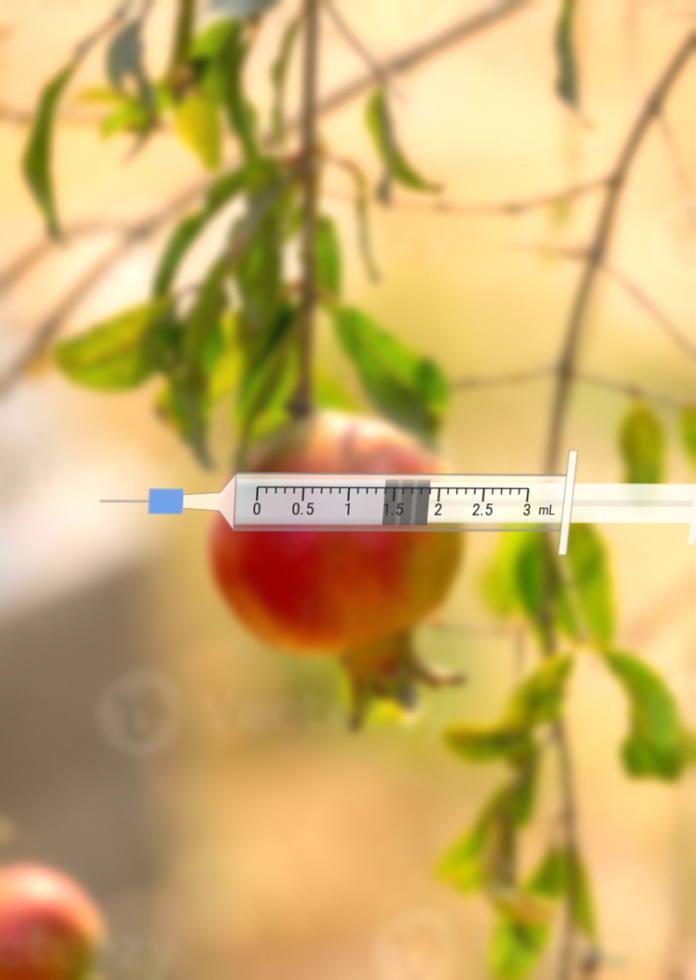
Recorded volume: 1.4,mL
